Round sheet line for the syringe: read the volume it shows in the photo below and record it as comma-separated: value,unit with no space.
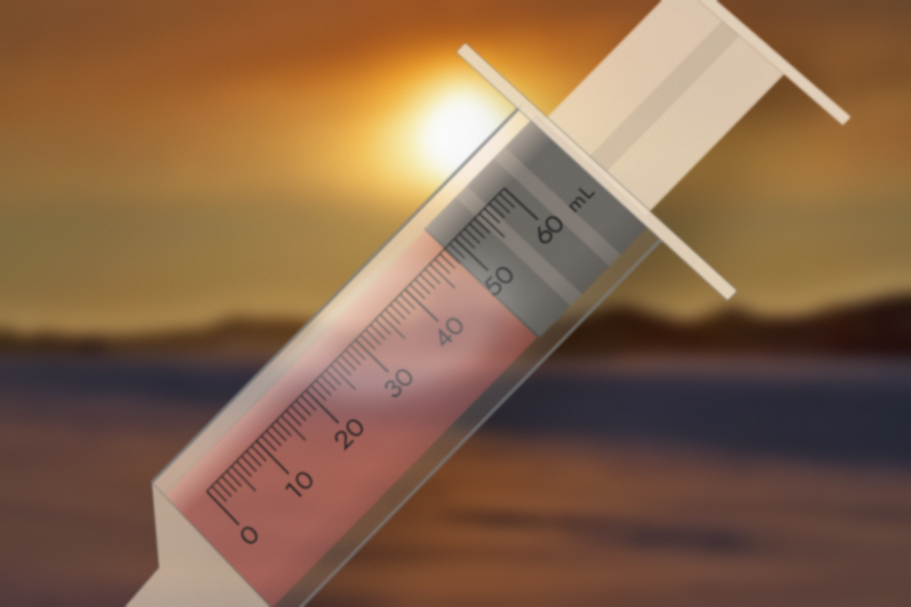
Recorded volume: 48,mL
